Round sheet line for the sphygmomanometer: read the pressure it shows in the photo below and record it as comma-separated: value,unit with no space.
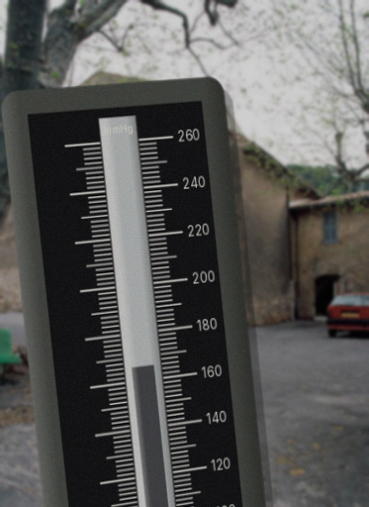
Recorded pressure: 166,mmHg
